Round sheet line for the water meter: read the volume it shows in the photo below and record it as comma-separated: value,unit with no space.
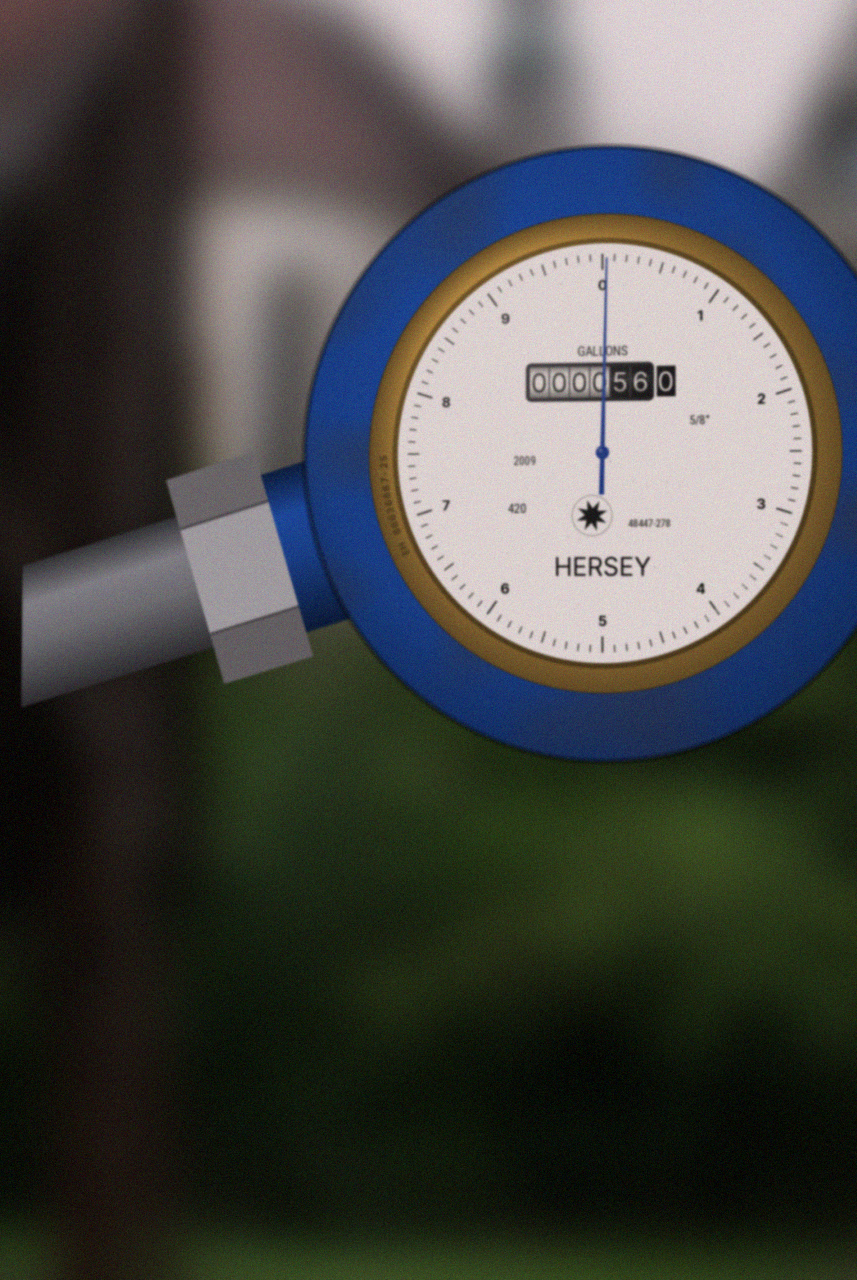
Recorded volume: 560.0,gal
